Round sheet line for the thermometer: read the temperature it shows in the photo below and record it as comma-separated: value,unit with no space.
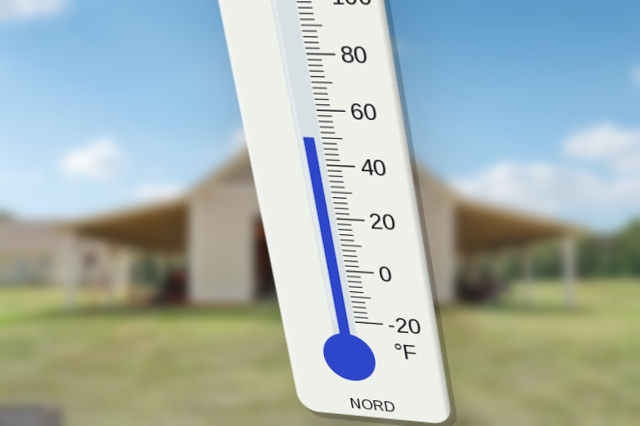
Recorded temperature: 50,°F
